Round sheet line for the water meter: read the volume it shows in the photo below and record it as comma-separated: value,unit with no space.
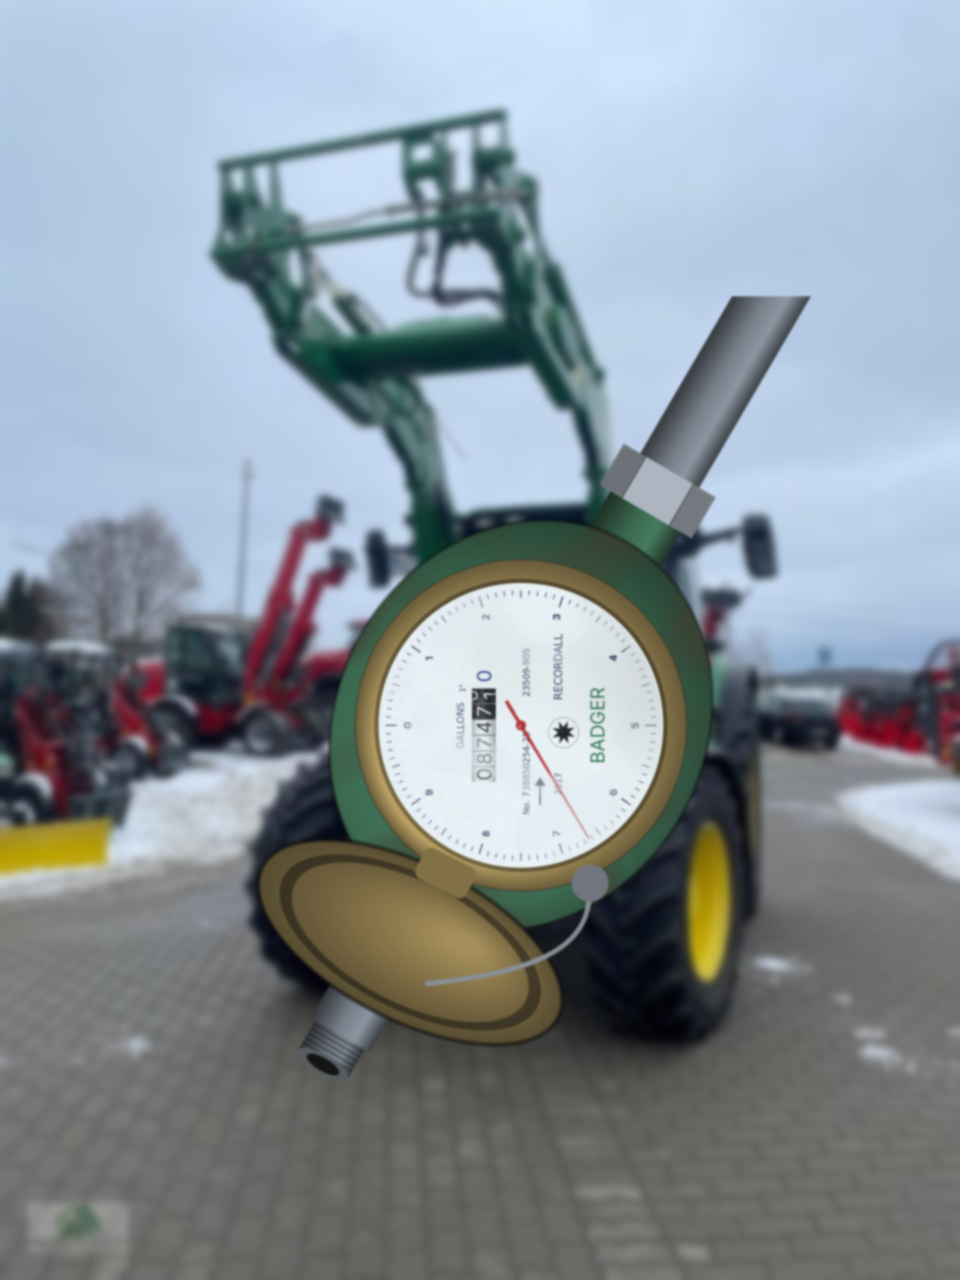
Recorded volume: 874706.6,gal
